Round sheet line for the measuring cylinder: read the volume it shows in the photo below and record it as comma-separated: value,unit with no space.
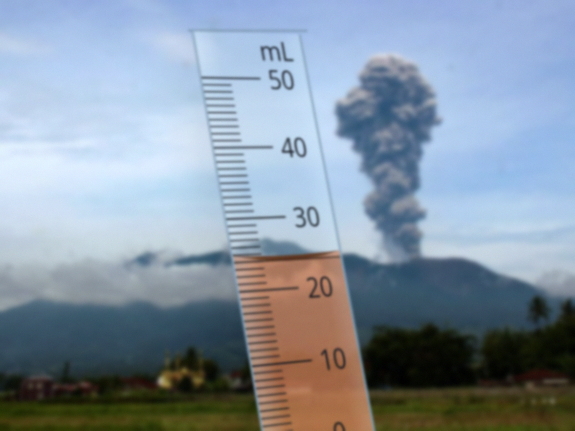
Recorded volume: 24,mL
